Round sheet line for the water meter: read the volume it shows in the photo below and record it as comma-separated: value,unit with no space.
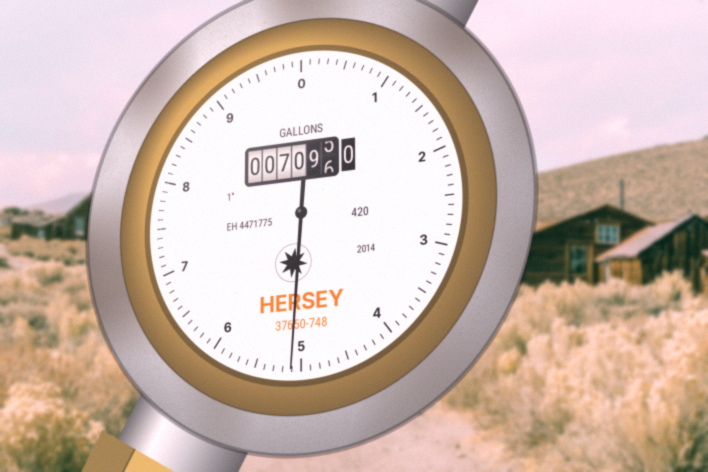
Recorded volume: 70955.1,gal
